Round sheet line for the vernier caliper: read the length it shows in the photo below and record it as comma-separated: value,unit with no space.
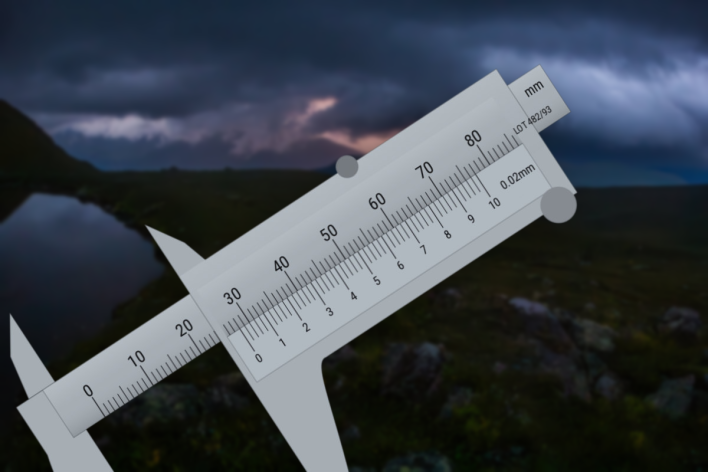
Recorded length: 28.0,mm
